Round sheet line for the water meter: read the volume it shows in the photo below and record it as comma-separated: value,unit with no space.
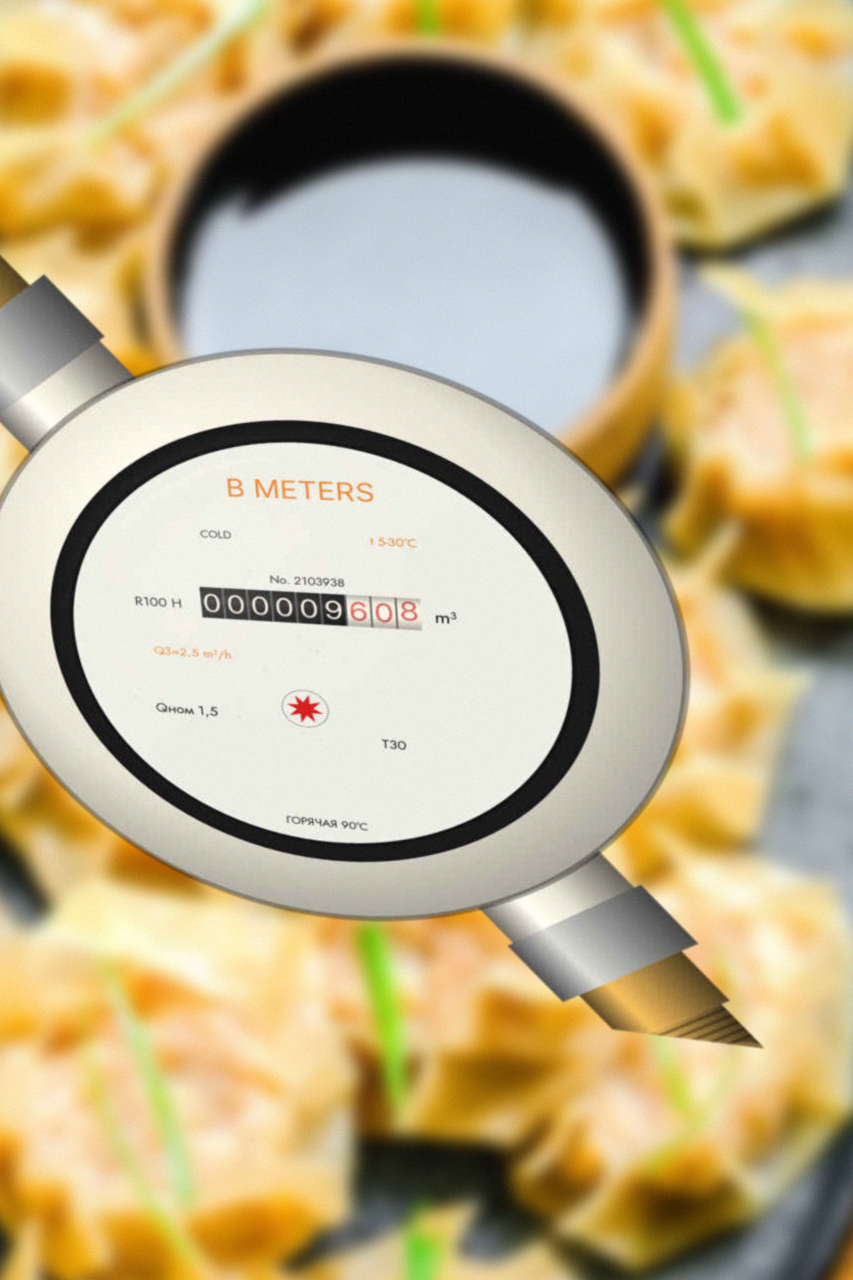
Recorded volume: 9.608,m³
